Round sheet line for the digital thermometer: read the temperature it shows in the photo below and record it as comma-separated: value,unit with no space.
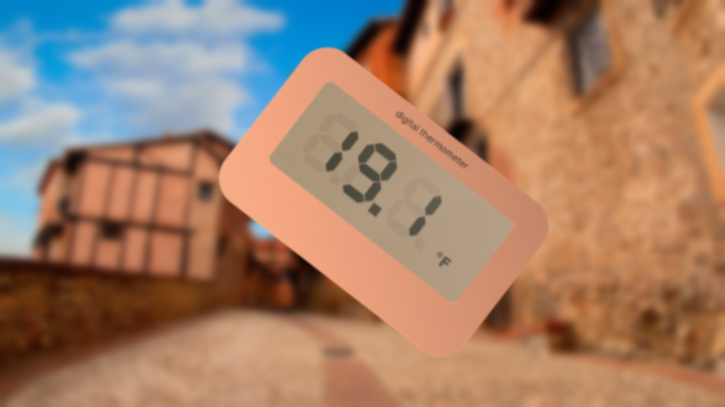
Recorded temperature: 19.1,°F
